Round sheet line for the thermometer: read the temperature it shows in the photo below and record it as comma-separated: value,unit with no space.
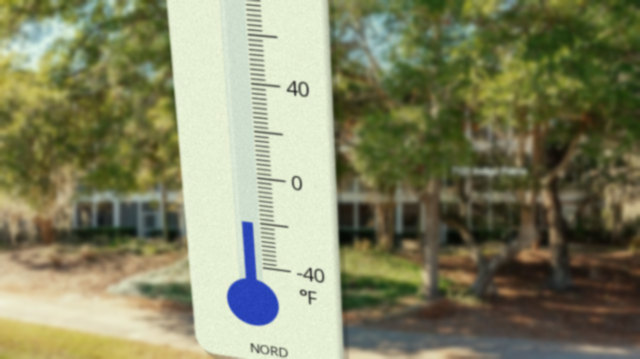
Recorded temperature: -20,°F
